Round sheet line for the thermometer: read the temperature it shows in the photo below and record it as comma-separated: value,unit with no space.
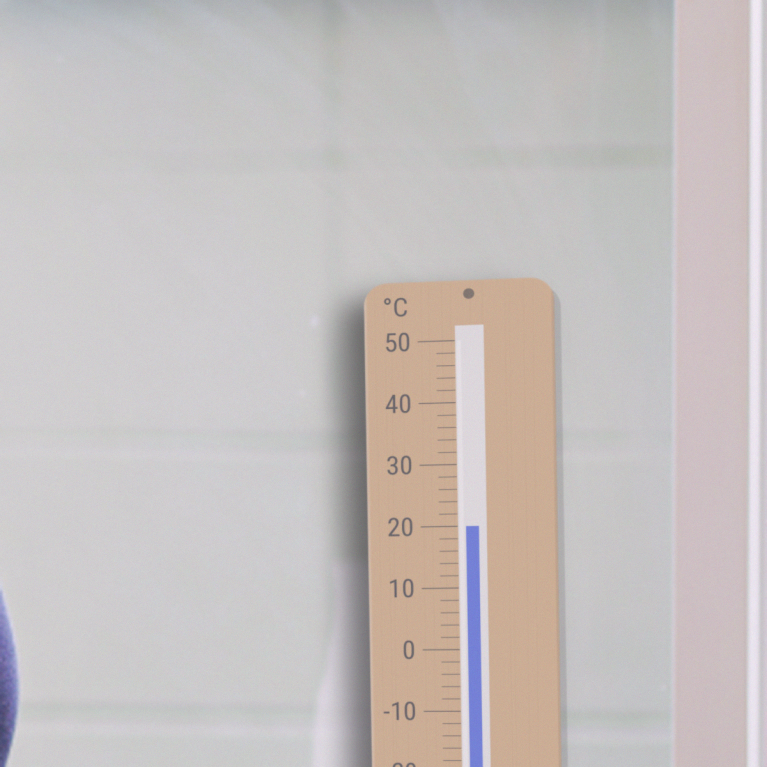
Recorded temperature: 20,°C
